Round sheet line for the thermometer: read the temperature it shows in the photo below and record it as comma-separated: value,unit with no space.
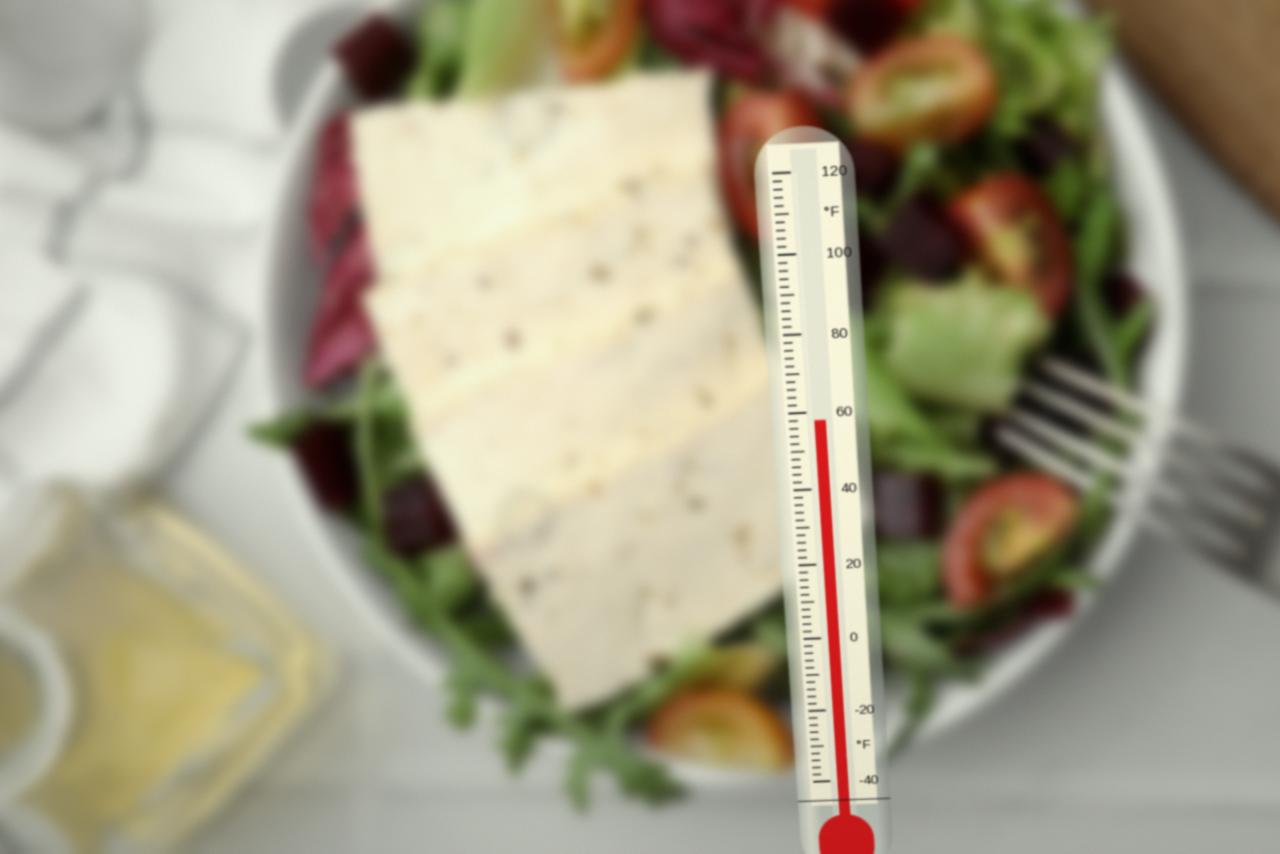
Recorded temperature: 58,°F
